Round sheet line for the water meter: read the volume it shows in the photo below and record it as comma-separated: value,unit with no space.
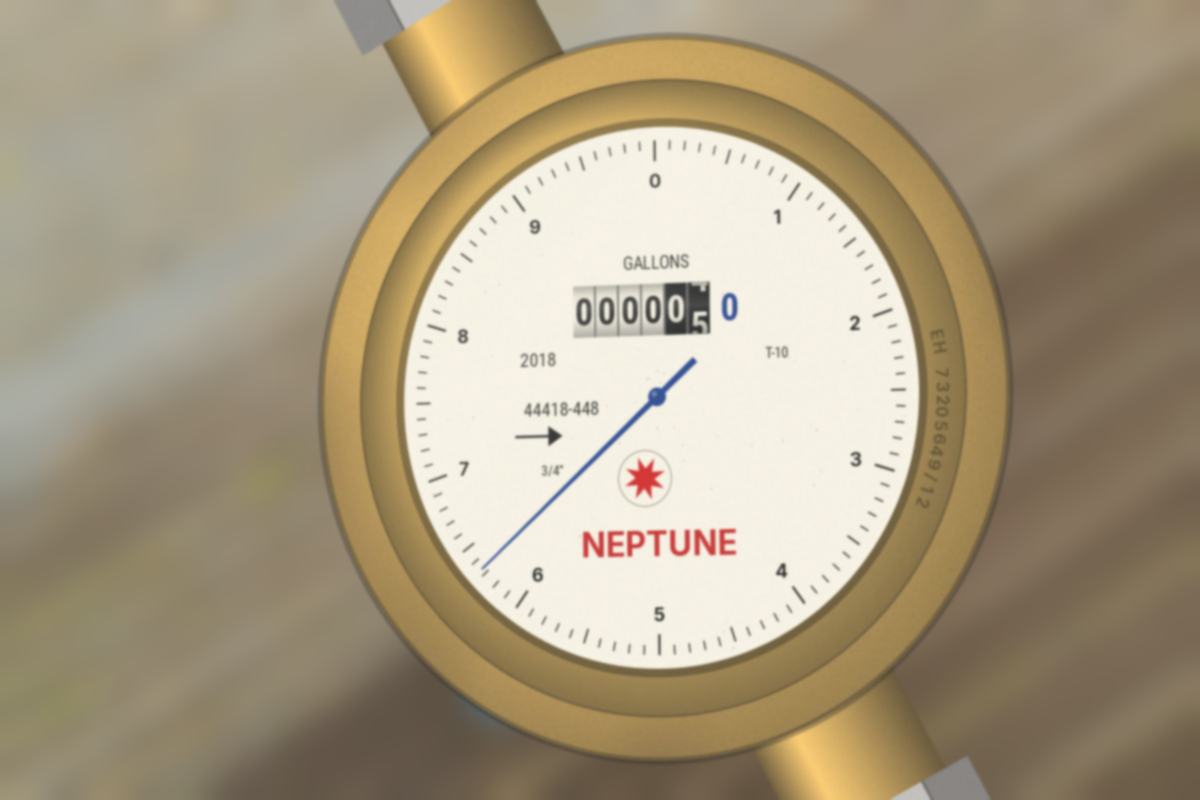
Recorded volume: 46.3,gal
